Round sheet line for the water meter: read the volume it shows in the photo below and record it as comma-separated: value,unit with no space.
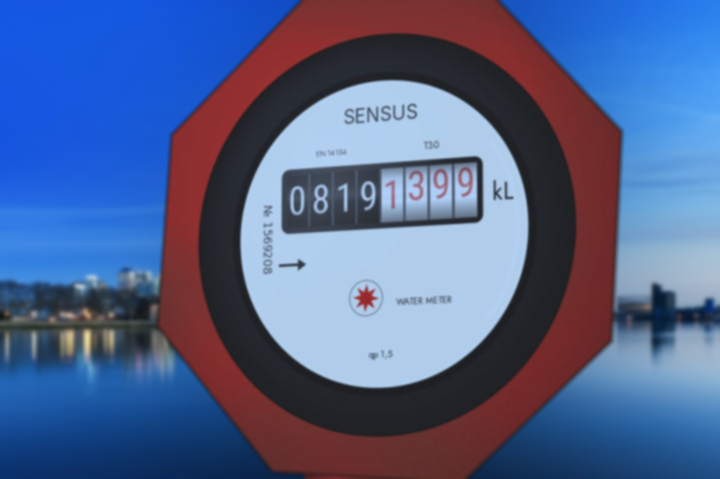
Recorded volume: 819.1399,kL
